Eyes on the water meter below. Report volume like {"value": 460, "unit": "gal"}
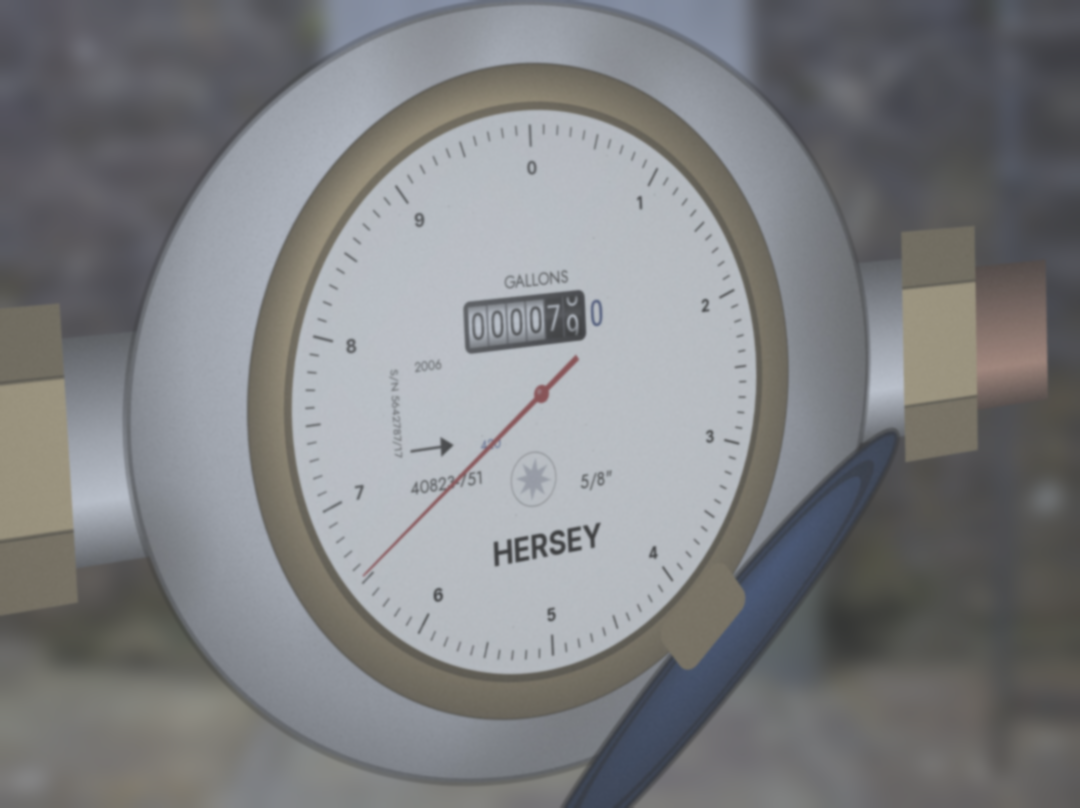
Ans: {"value": 786.5, "unit": "gal"}
